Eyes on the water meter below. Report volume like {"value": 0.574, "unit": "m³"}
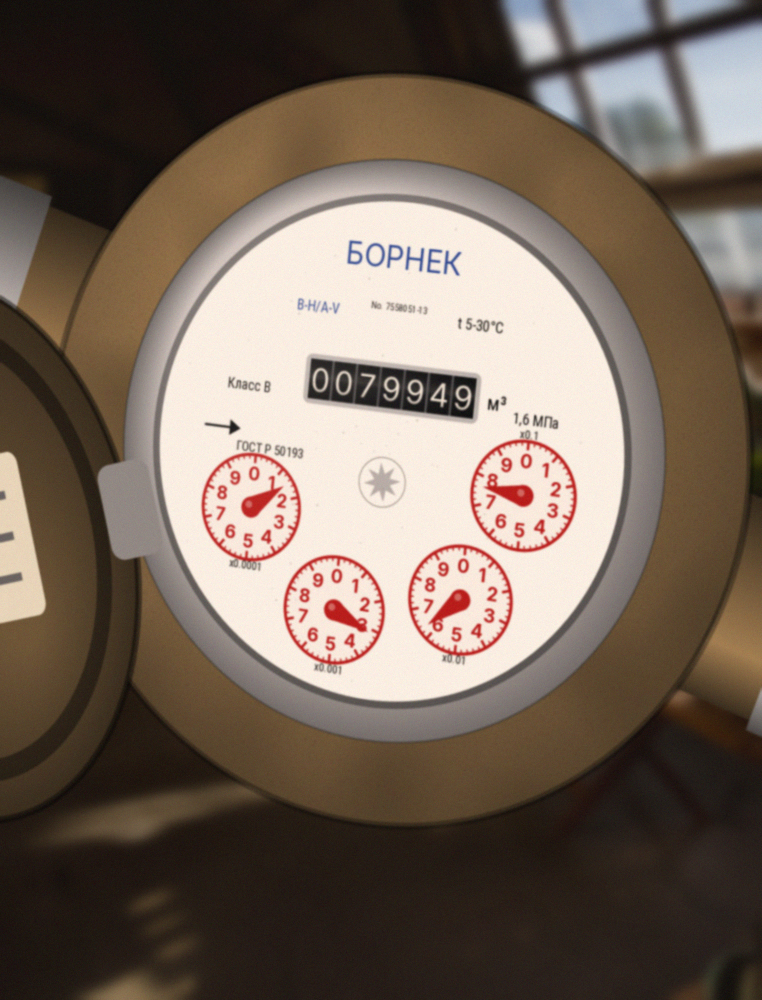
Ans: {"value": 79949.7631, "unit": "m³"}
